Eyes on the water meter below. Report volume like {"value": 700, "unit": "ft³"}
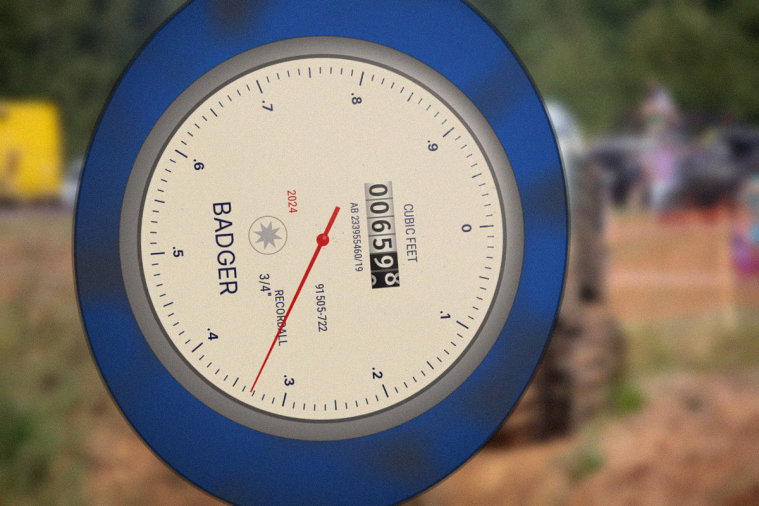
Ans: {"value": 6598.33, "unit": "ft³"}
